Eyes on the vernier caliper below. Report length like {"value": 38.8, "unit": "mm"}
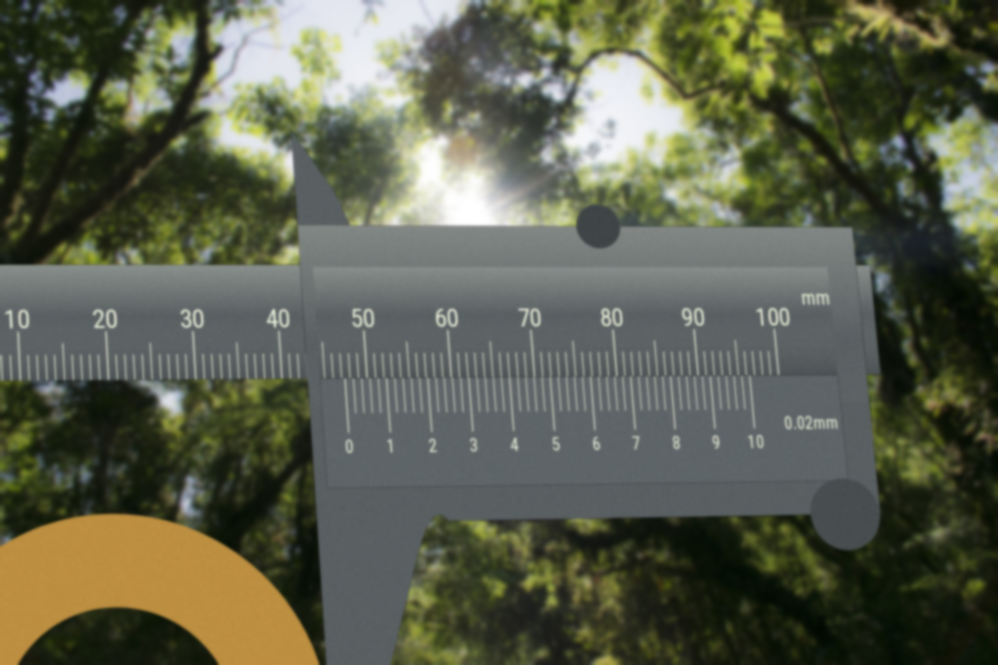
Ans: {"value": 47.4, "unit": "mm"}
